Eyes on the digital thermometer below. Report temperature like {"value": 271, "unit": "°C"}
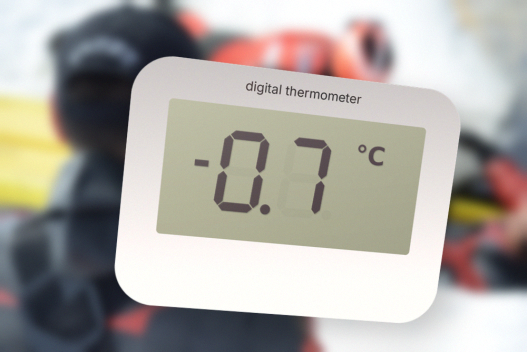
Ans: {"value": -0.7, "unit": "°C"}
